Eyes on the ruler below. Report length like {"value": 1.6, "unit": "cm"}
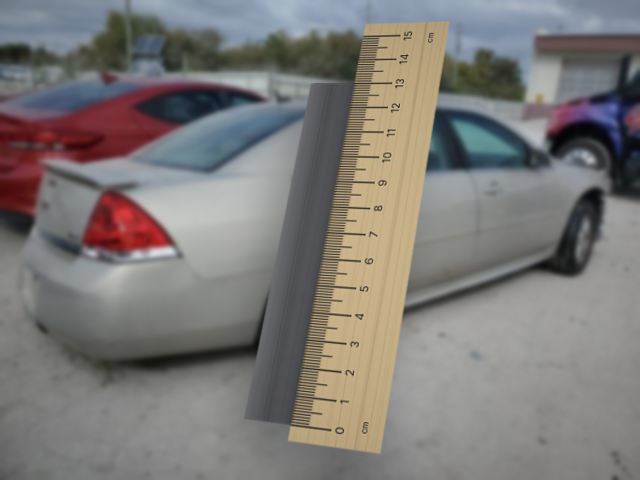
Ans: {"value": 13, "unit": "cm"}
